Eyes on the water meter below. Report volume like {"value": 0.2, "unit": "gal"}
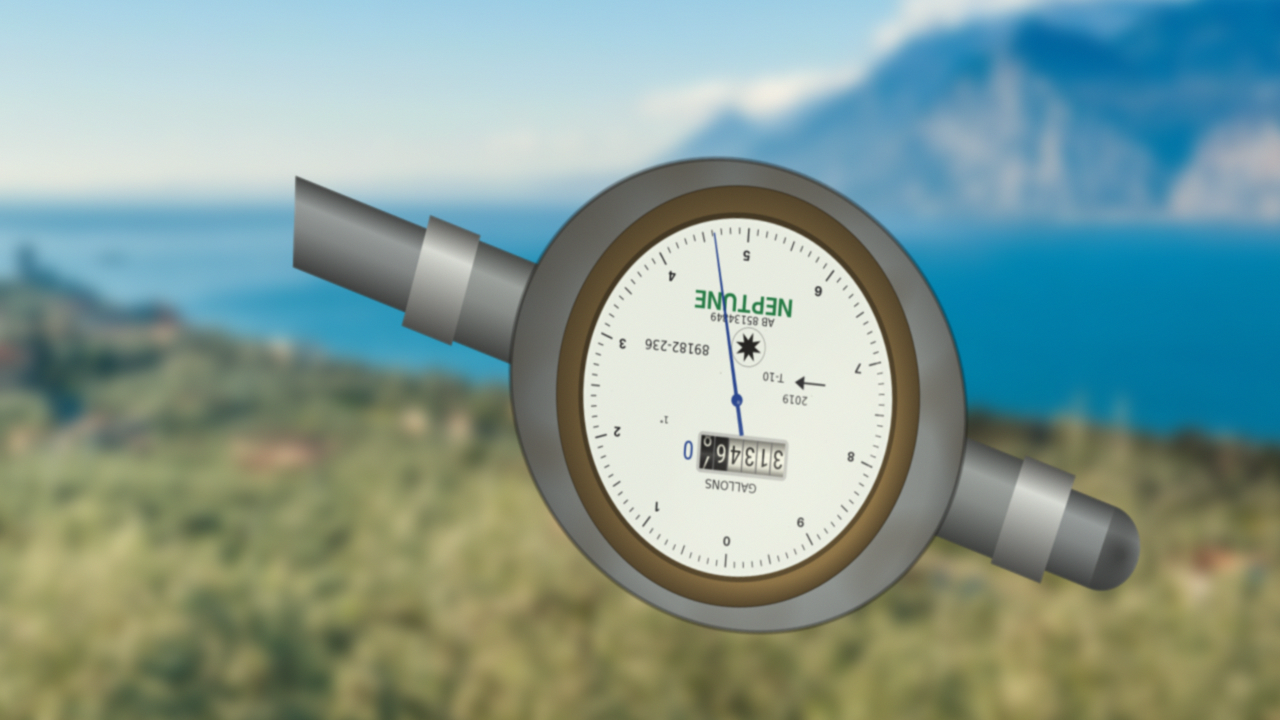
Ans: {"value": 3134674.6, "unit": "gal"}
